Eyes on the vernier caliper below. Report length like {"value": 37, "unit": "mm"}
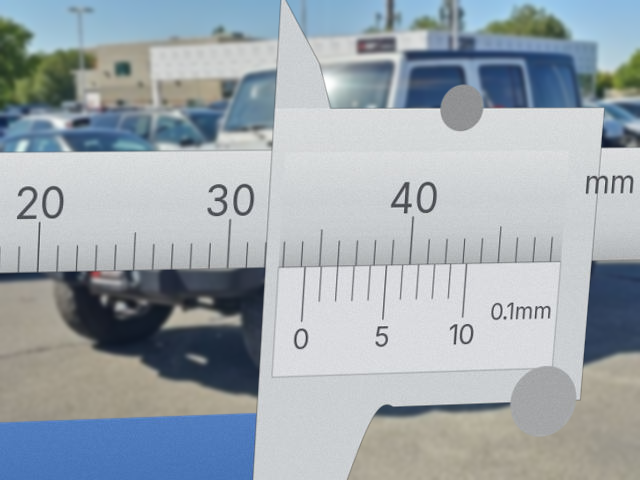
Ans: {"value": 34.2, "unit": "mm"}
